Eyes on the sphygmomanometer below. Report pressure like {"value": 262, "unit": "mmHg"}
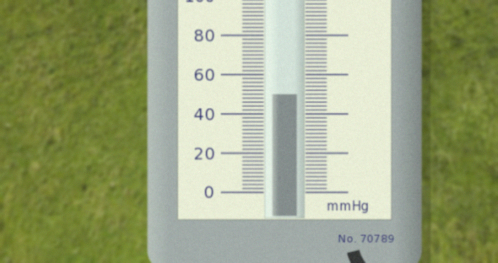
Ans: {"value": 50, "unit": "mmHg"}
